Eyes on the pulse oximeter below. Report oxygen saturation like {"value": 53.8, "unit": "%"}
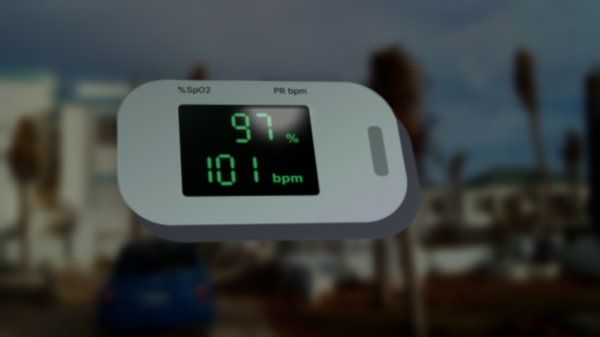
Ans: {"value": 97, "unit": "%"}
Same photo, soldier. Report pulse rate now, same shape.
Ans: {"value": 101, "unit": "bpm"}
